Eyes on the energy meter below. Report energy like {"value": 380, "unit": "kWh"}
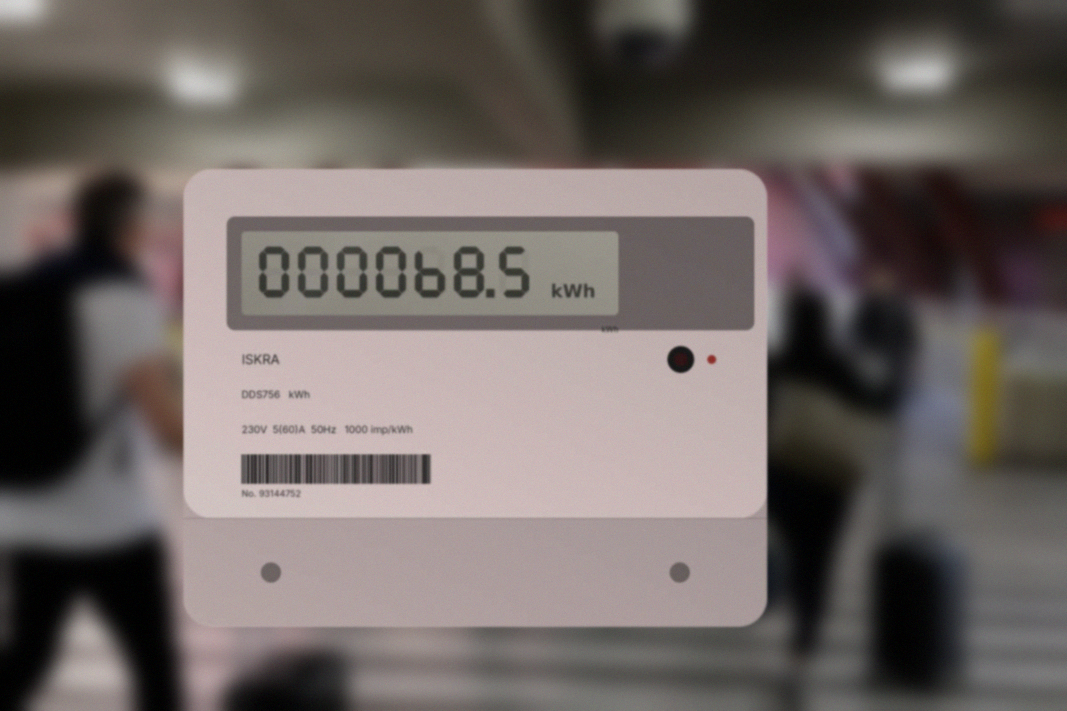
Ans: {"value": 68.5, "unit": "kWh"}
